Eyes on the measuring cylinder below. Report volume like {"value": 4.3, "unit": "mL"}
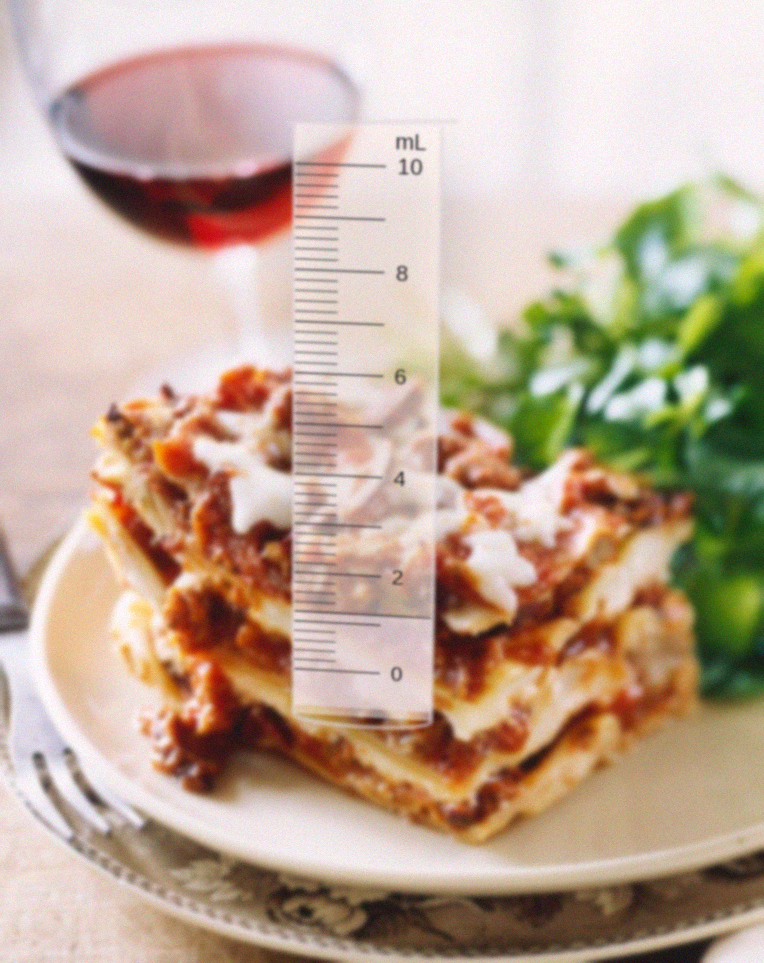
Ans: {"value": 1.2, "unit": "mL"}
